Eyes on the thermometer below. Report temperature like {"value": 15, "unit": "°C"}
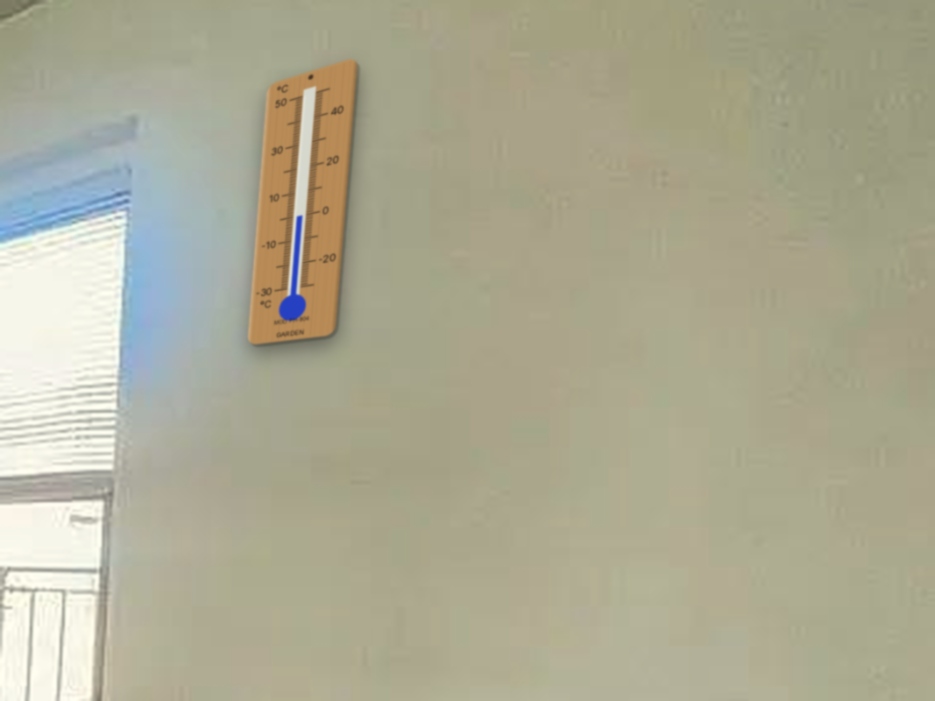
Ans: {"value": 0, "unit": "°C"}
